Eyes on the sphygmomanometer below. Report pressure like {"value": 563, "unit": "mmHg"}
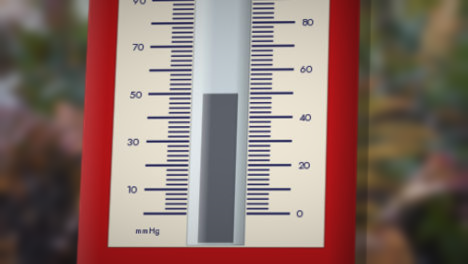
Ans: {"value": 50, "unit": "mmHg"}
